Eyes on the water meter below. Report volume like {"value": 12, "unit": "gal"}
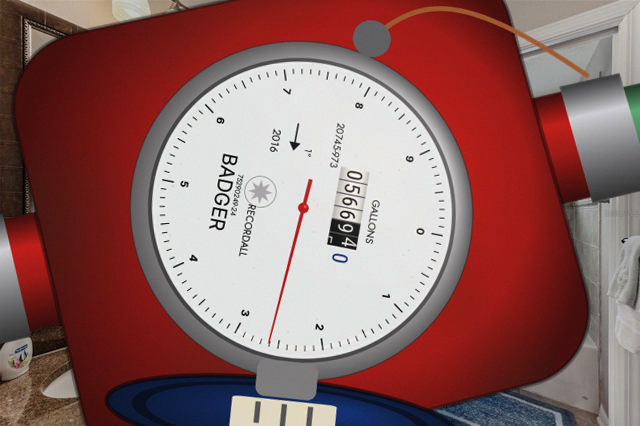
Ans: {"value": 566942.6, "unit": "gal"}
